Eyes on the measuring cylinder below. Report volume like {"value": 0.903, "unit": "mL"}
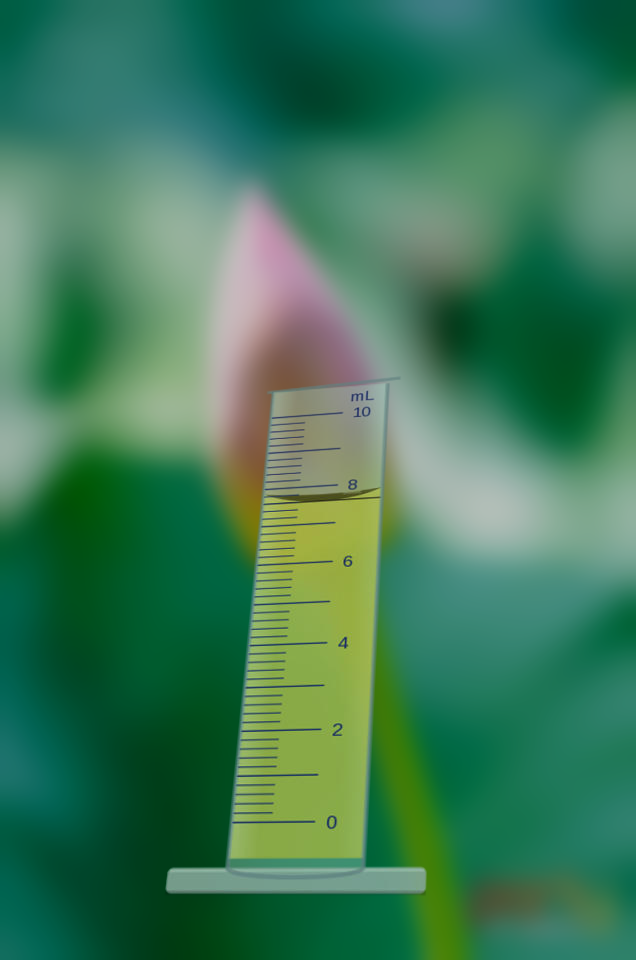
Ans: {"value": 7.6, "unit": "mL"}
